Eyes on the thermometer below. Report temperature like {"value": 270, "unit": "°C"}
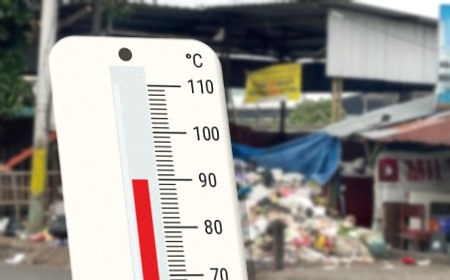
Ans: {"value": 90, "unit": "°C"}
